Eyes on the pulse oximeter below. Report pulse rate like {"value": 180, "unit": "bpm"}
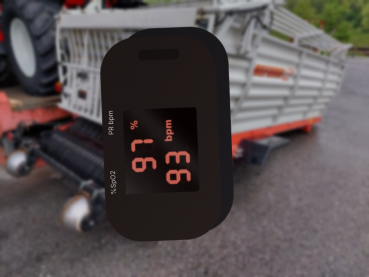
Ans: {"value": 93, "unit": "bpm"}
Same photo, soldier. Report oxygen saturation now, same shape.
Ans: {"value": 97, "unit": "%"}
